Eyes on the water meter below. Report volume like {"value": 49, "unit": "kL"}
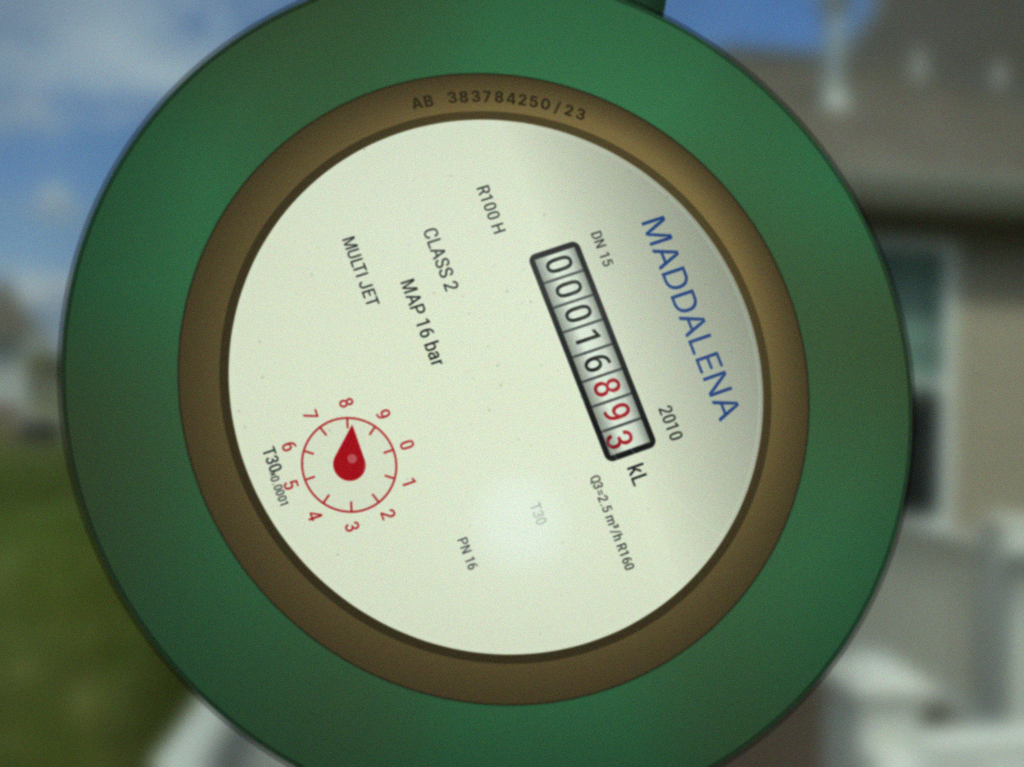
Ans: {"value": 16.8928, "unit": "kL"}
